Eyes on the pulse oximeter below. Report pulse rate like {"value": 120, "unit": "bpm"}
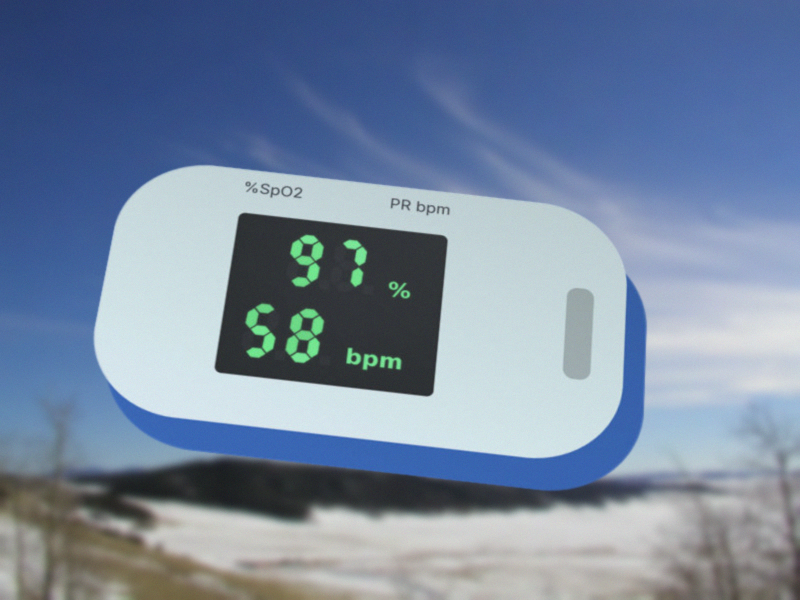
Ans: {"value": 58, "unit": "bpm"}
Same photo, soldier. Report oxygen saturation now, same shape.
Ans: {"value": 97, "unit": "%"}
